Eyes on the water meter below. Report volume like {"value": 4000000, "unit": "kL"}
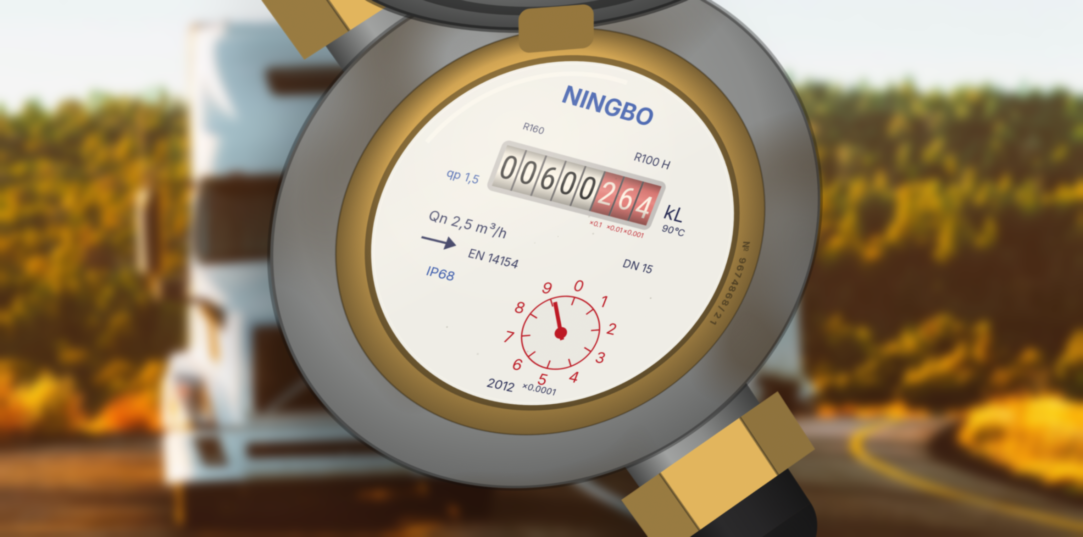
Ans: {"value": 600.2639, "unit": "kL"}
